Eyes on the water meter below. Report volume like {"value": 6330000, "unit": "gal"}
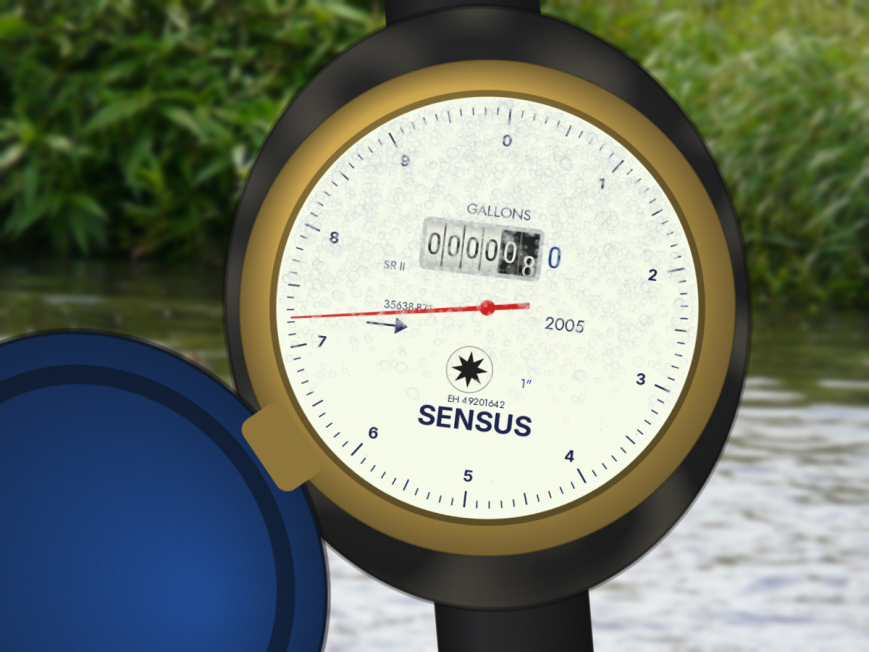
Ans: {"value": 77.2, "unit": "gal"}
